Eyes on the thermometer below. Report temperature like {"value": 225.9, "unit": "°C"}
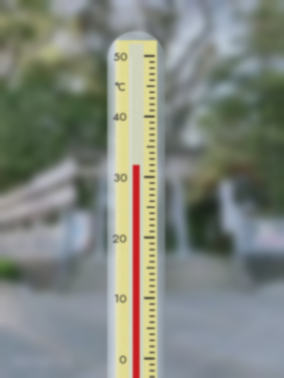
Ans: {"value": 32, "unit": "°C"}
